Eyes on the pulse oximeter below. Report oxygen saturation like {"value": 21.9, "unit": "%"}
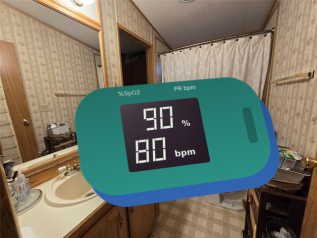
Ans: {"value": 90, "unit": "%"}
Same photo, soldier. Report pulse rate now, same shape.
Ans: {"value": 80, "unit": "bpm"}
